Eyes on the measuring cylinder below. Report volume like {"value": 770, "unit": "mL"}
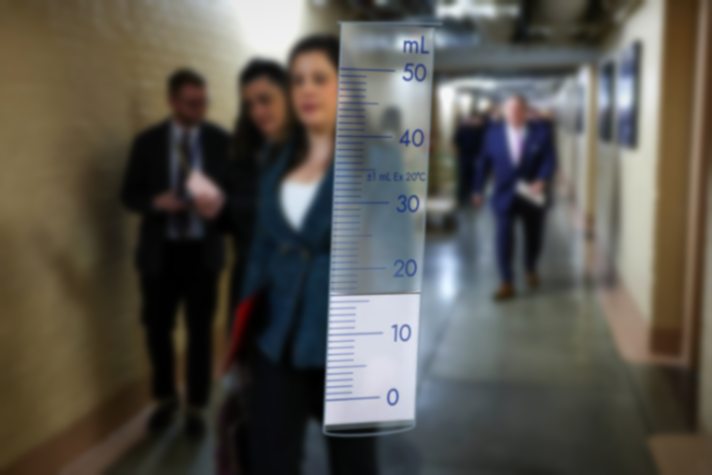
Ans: {"value": 16, "unit": "mL"}
